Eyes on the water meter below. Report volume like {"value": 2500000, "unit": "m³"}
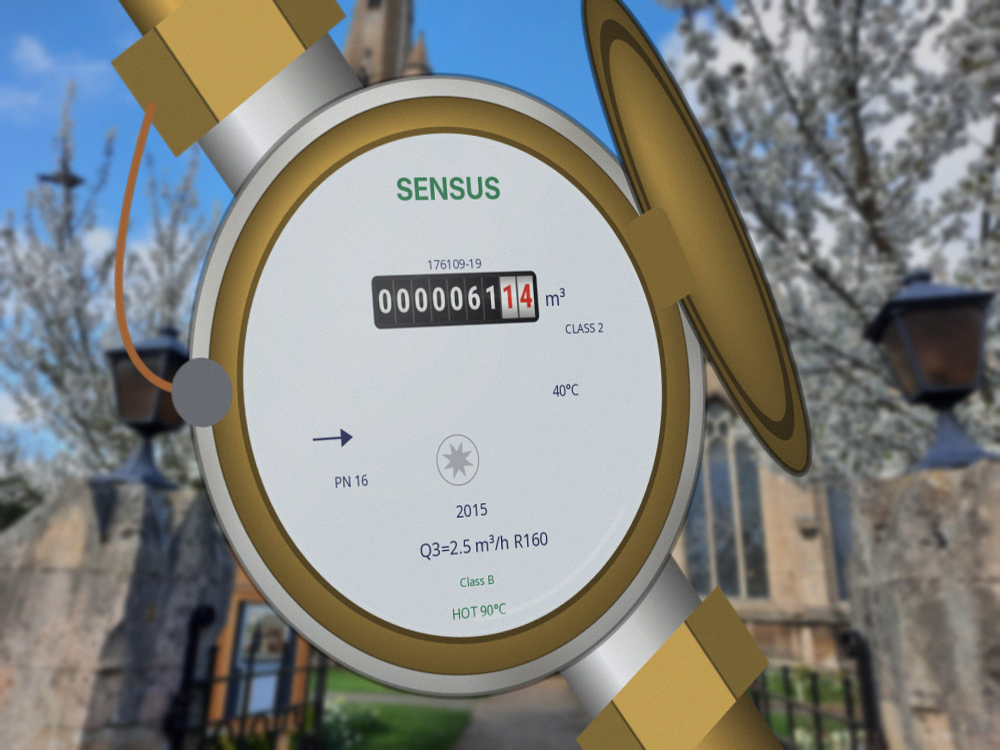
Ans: {"value": 61.14, "unit": "m³"}
